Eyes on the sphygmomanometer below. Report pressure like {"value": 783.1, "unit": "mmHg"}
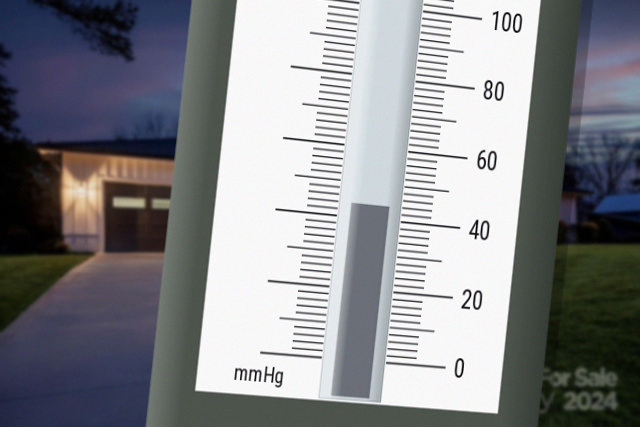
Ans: {"value": 44, "unit": "mmHg"}
